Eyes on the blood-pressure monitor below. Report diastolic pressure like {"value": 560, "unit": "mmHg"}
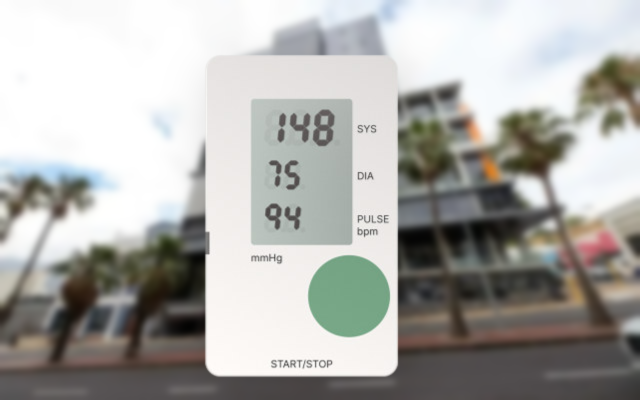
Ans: {"value": 75, "unit": "mmHg"}
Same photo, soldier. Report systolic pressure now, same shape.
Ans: {"value": 148, "unit": "mmHg"}
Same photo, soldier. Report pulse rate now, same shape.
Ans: {"value": 94, "unit": "bpm"}
